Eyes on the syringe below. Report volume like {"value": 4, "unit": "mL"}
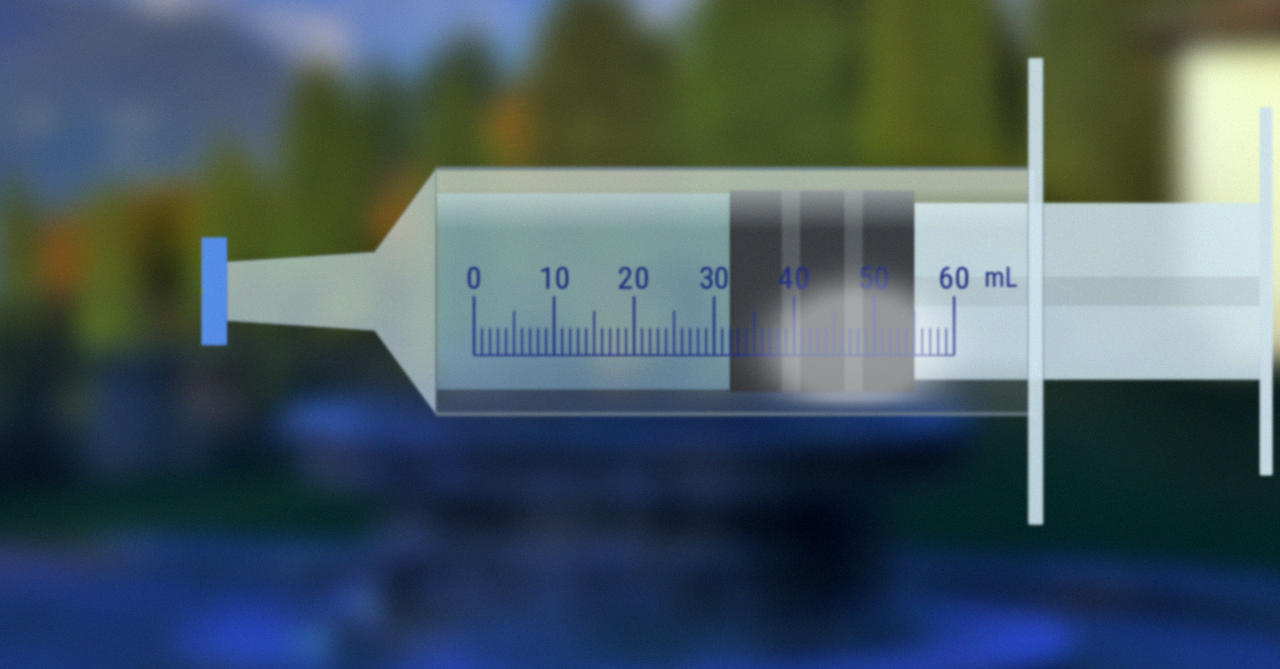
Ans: {"value": 32, "unit": "mL"}
